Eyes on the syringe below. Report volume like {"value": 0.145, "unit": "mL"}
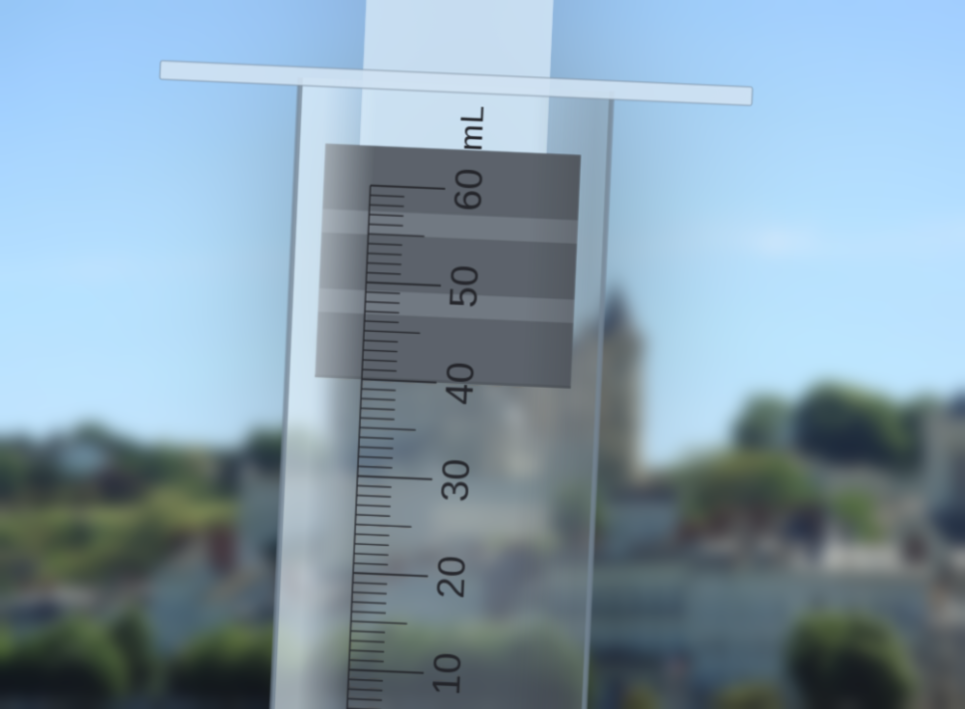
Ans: {"value": 40, "unit": "mL"}
